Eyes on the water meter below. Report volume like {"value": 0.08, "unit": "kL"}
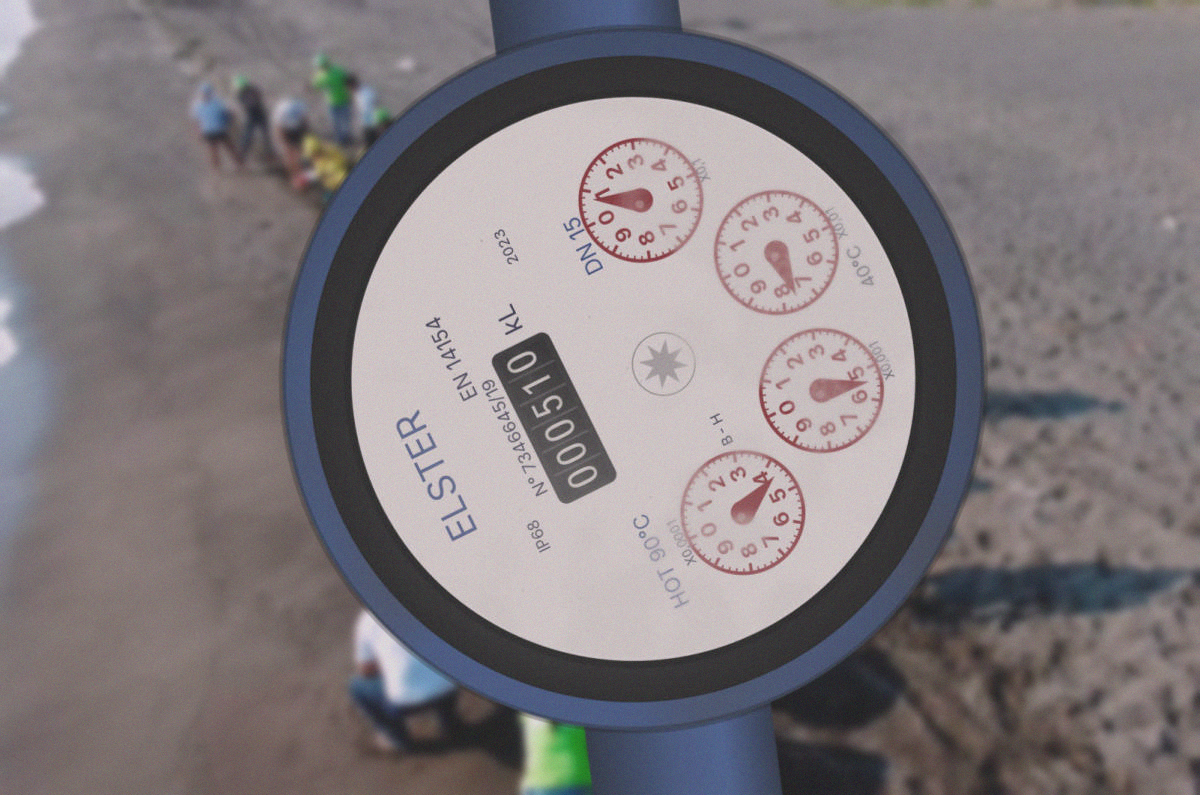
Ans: {"value": 510.0754, "unit": "kL"}
